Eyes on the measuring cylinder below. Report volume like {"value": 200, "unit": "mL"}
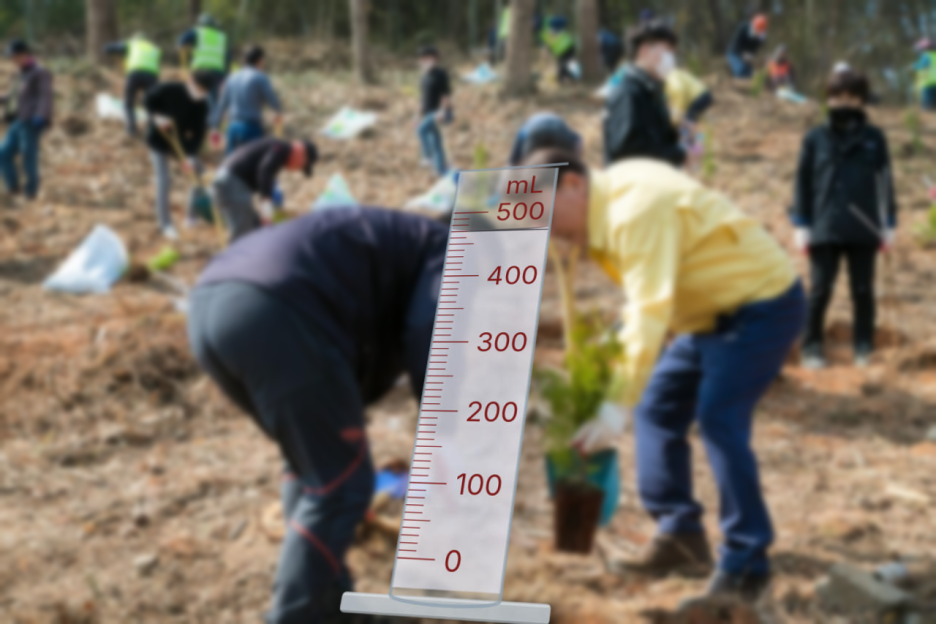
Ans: {"value": 470, "unit": "mL"}
